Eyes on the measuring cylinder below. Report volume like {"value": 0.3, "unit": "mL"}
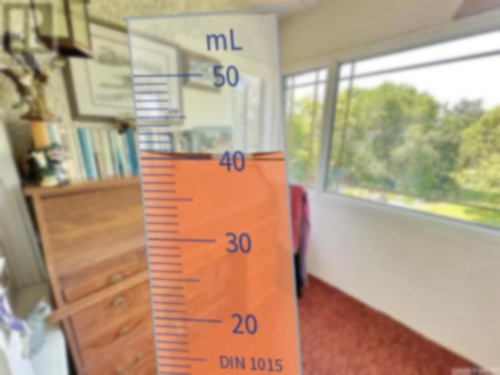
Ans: {"value": 40, "unit": "mL"}
